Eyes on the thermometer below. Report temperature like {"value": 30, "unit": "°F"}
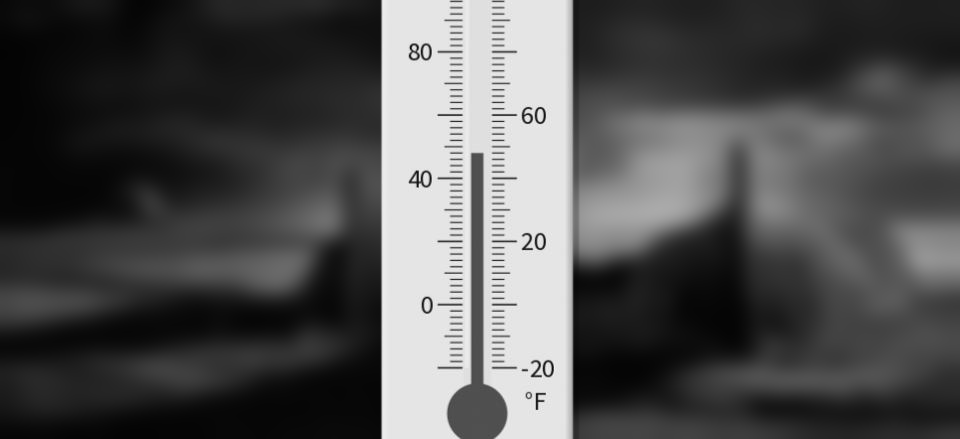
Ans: {"value": 48, "unit": "°F"}
